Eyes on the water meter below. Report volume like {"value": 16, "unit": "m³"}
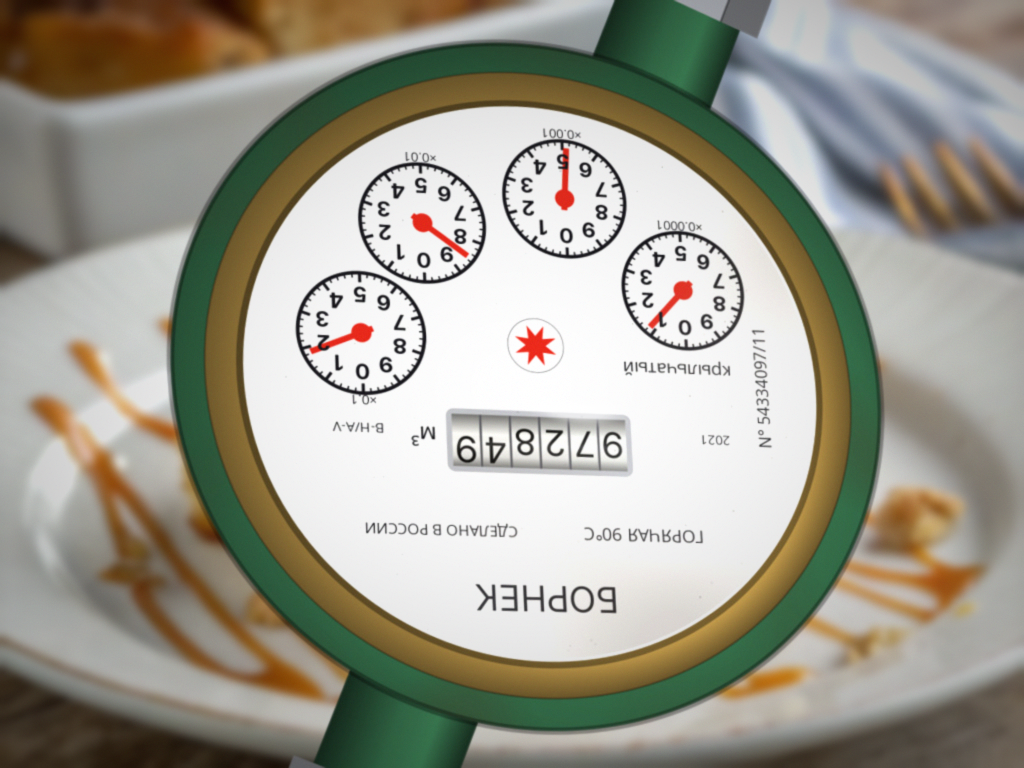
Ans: {"value": 972849.1851, "unit": "m³"}
